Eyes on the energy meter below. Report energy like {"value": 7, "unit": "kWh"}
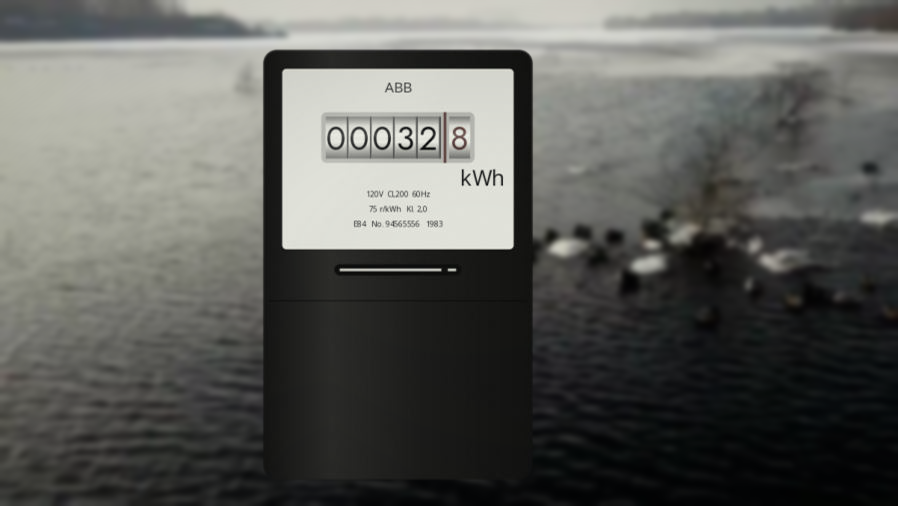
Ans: {"value": 32.8, "unit": "kWh"}
